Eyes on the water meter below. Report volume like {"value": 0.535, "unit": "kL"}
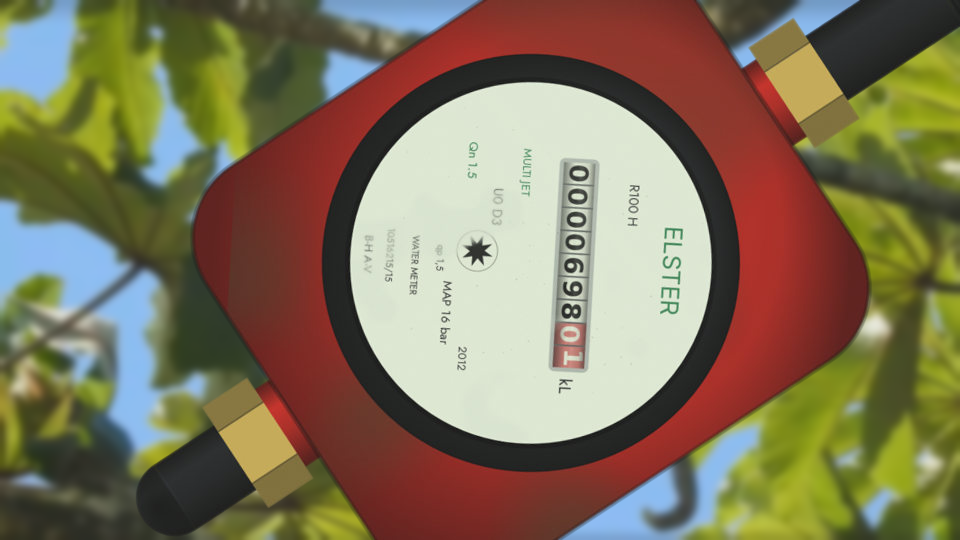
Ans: {"value": 698.01, "unit": "kL"}
